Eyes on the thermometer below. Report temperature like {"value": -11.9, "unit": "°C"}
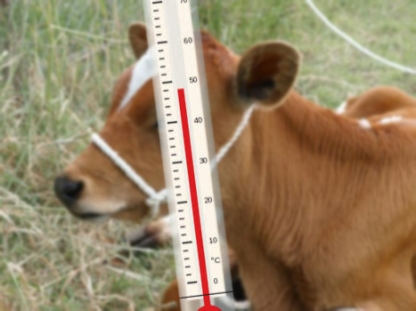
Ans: {"value": 48, "unit": "°C"}
